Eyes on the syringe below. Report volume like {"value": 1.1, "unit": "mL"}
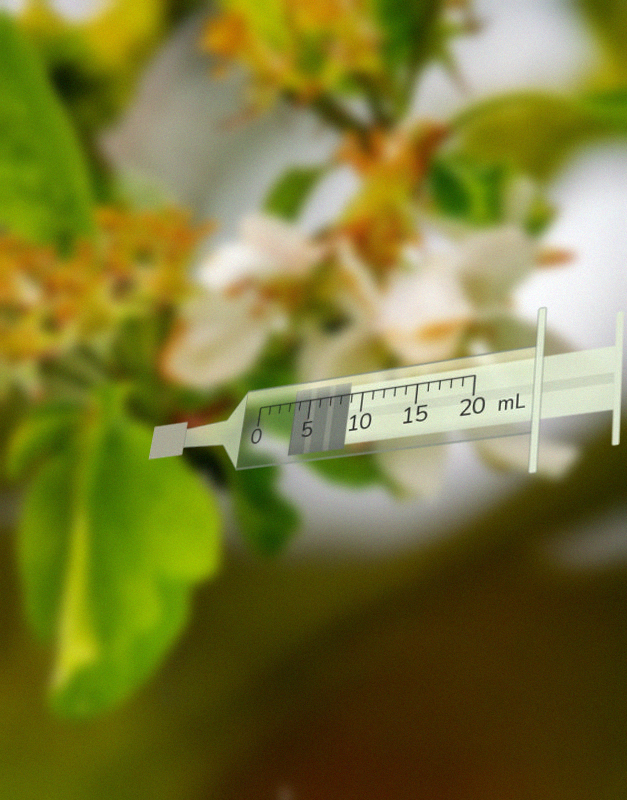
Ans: {"value": 3.5, "unit": "mL"}
